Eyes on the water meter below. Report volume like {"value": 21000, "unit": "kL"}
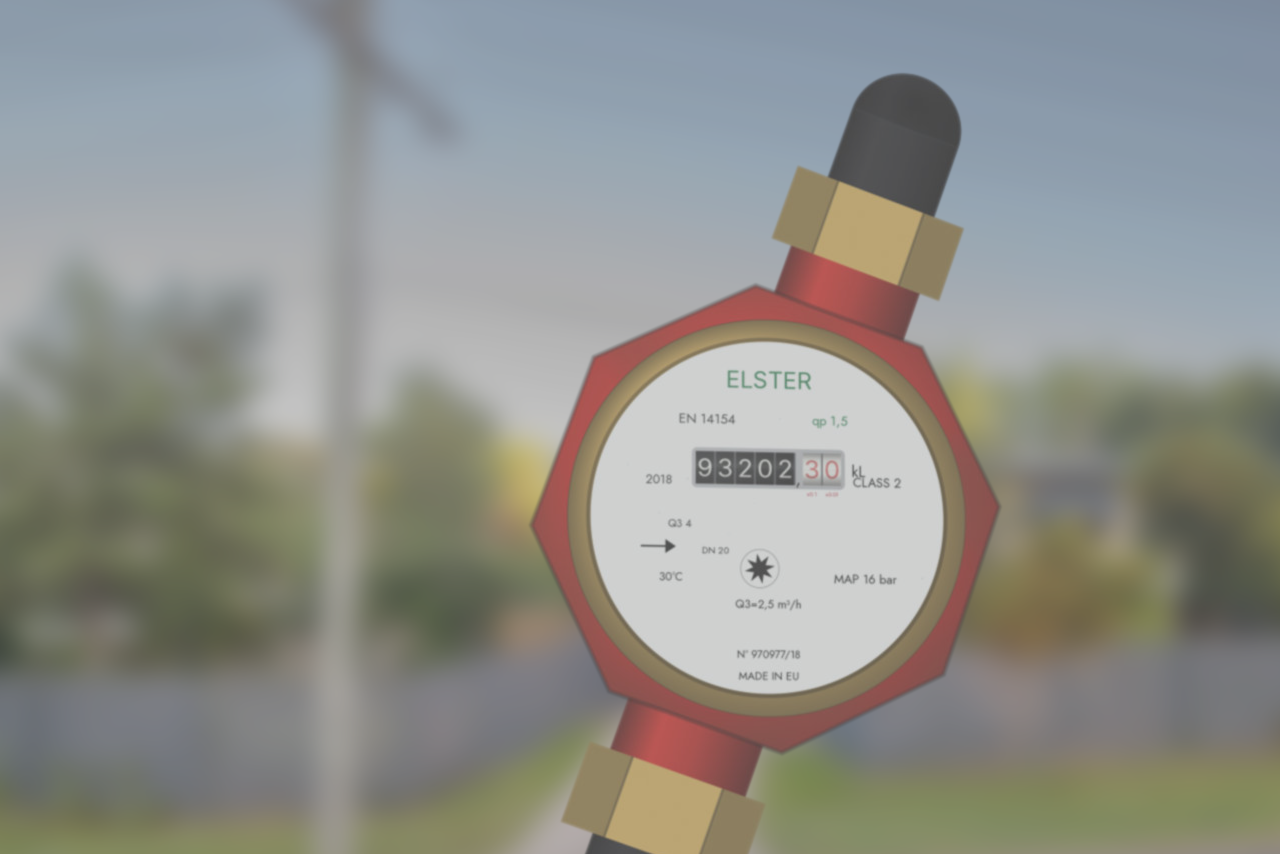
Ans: {"value": 93202.30, "unit": "kL"}
